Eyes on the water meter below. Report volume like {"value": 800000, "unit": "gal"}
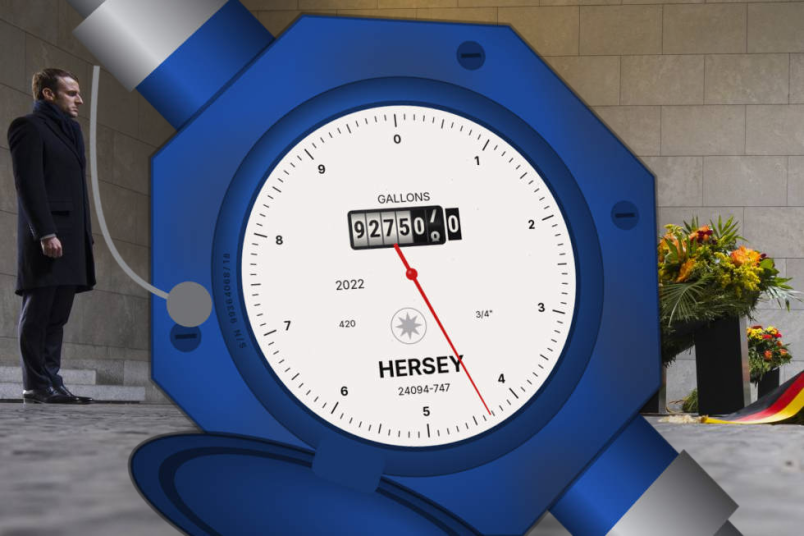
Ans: {"value": 9275074.3, "unit": "gal"}
